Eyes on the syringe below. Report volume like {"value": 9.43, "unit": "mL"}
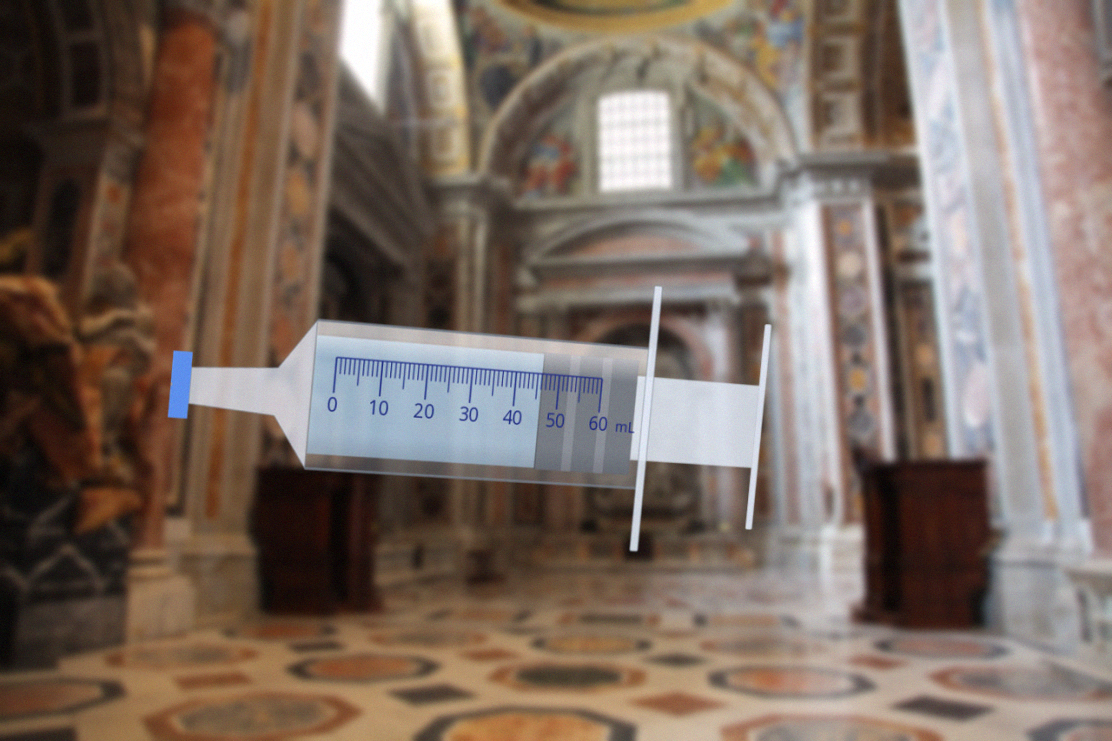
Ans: {"value": 46, "unit": "mL"}
